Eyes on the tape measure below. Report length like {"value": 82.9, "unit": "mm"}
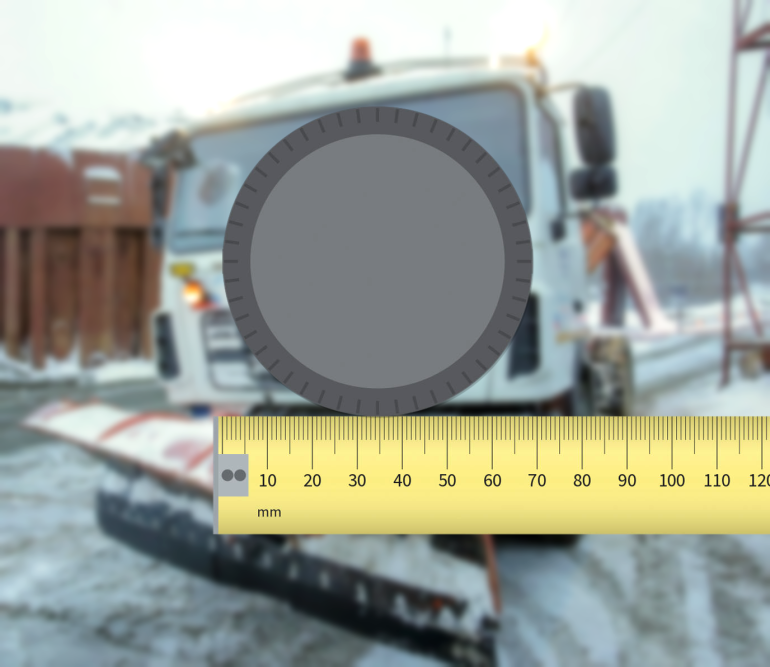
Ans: {"value": 69, "unit": "mm"}
